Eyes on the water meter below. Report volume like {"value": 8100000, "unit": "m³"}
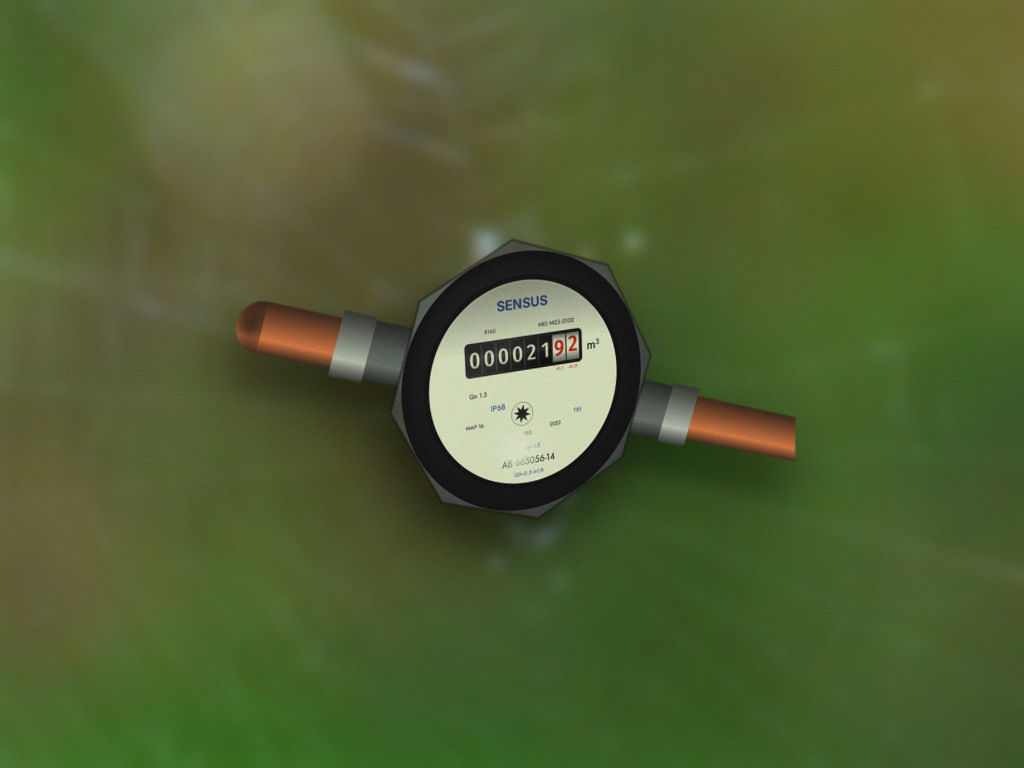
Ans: {"value": 21.92, "unit": "m³"}
